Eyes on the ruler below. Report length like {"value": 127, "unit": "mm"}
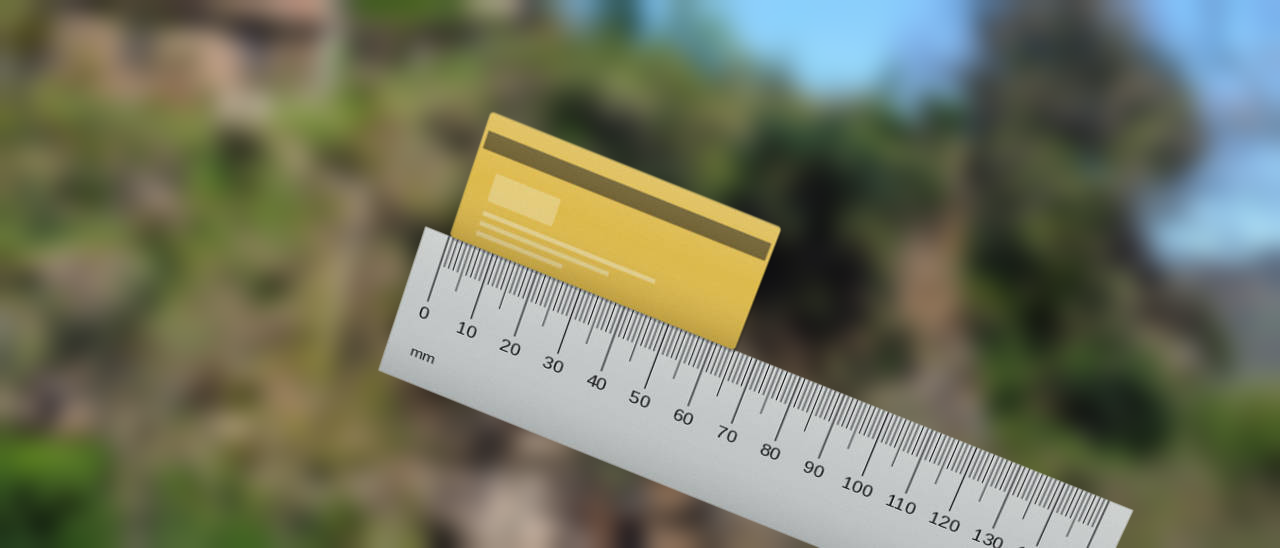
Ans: {"value": 65, "unit": "mm"}
